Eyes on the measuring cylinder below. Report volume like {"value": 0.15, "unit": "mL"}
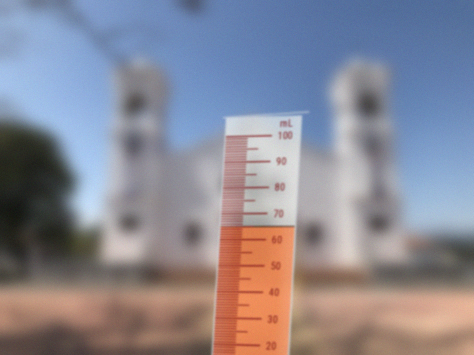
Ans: {"value": 65, "unit": "mL"}
